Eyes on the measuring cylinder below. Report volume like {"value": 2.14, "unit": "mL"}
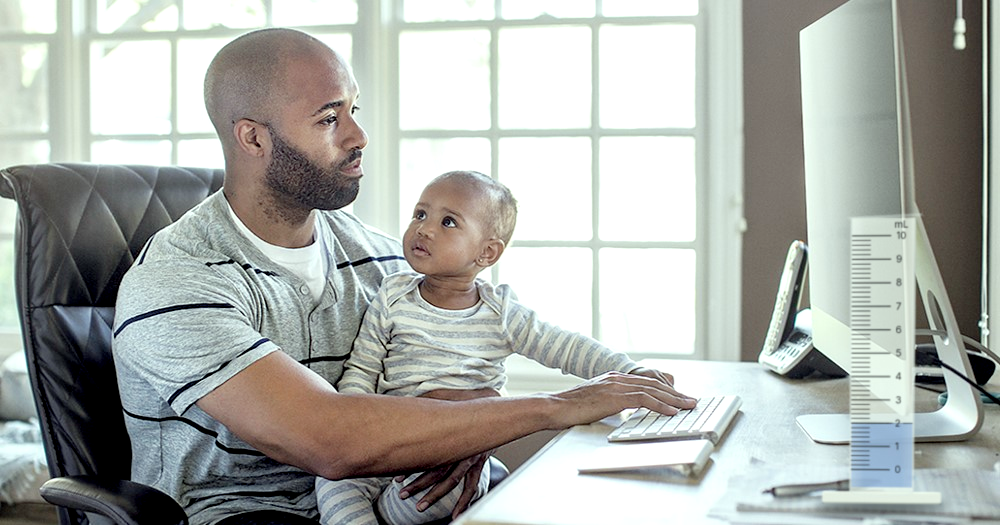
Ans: {"value": 2, "unit": "mL"}
